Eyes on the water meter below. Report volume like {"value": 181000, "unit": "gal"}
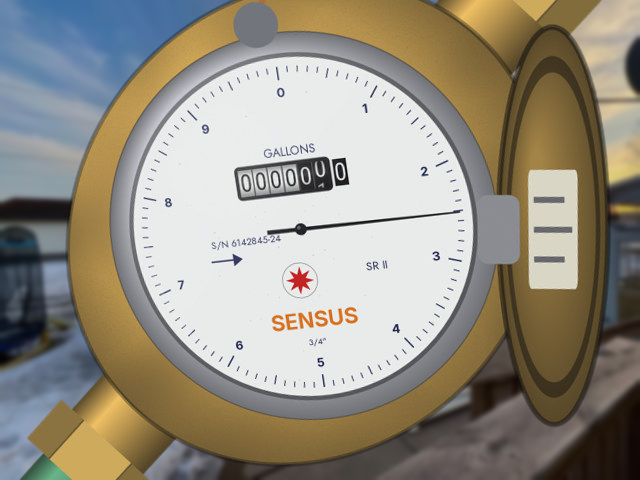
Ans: {"value": 2.5, "unit": "gal"}
